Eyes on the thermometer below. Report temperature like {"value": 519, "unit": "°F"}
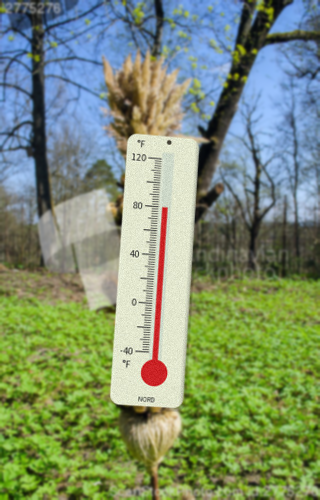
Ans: {"value": 80, "unit": "°F"}
